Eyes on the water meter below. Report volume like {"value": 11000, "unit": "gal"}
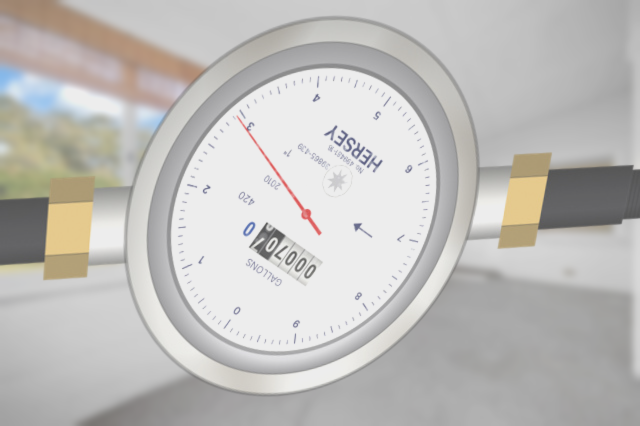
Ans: {"value": 7072.9, "unit": "gal"}
